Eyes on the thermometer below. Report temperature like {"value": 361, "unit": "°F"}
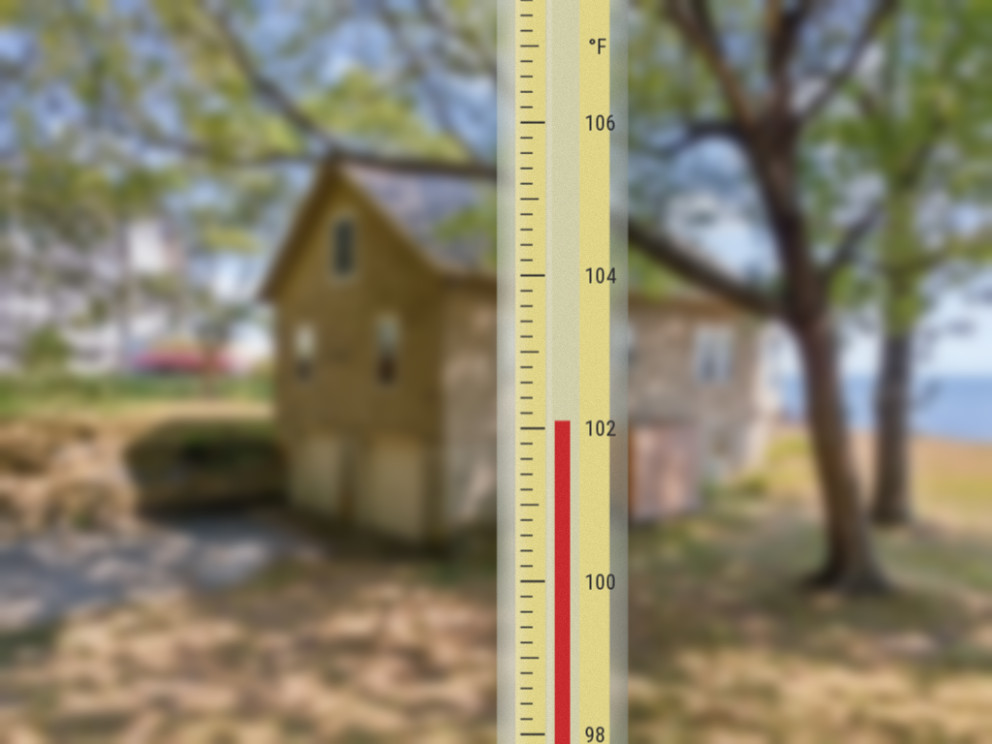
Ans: {"value": 102.1, "unit": "°F"}
